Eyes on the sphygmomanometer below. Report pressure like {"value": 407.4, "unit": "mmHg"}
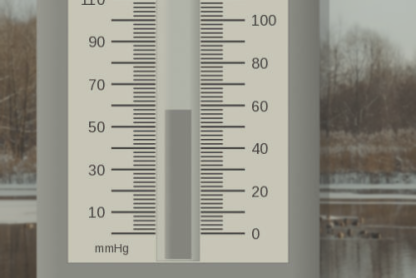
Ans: {"value": 58, "unit": "mmHg"}
